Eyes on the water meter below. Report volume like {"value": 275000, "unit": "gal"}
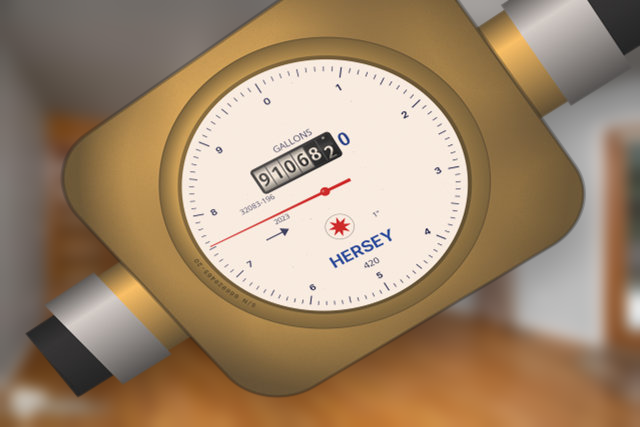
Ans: {"value": 9106817.5, "unit": "gal"}
